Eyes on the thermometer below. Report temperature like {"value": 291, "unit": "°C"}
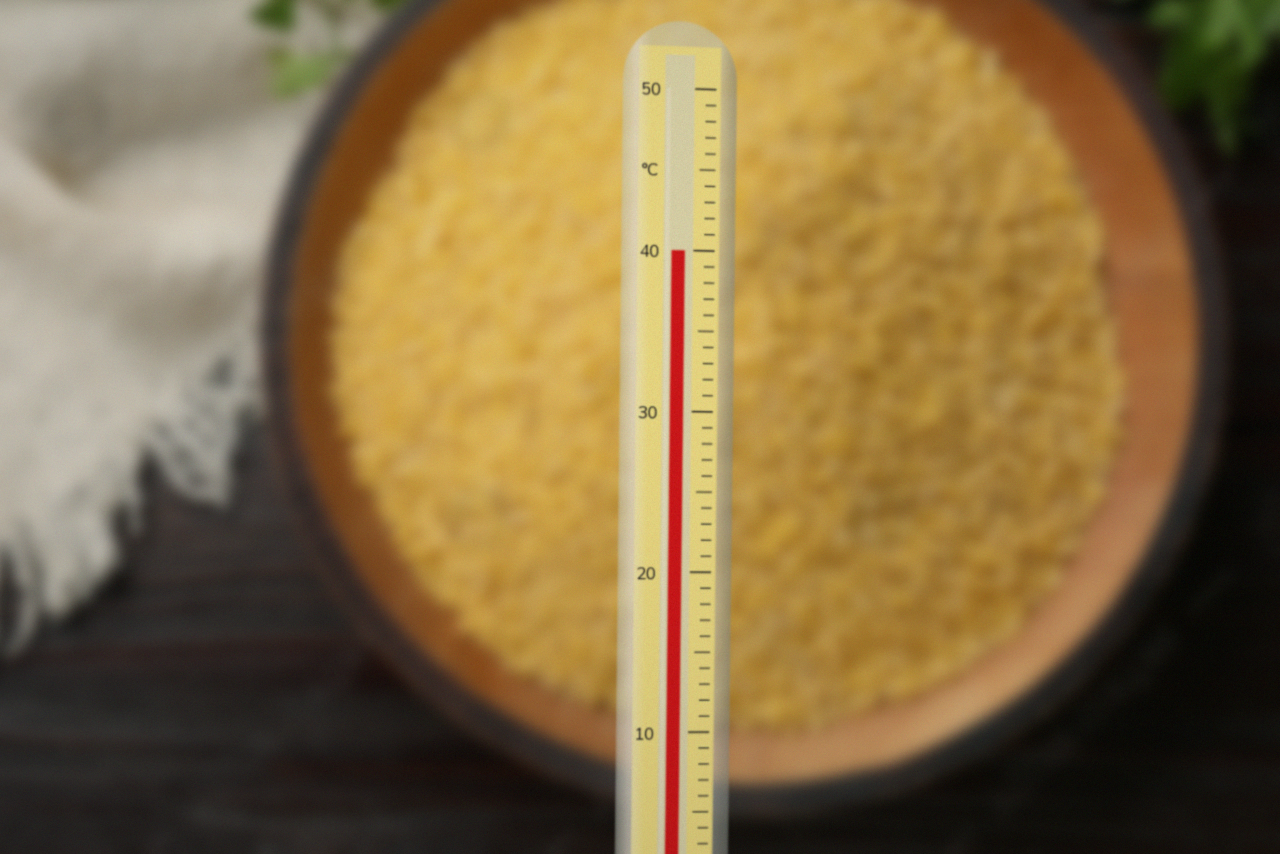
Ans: {"value": 40, "unit": "°C"}
